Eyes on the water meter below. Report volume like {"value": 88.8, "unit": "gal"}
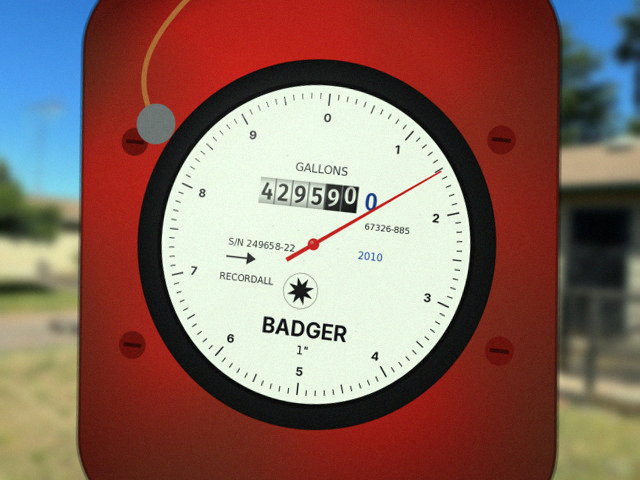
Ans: {"value": 4295901.5, "unit": "gal"}
